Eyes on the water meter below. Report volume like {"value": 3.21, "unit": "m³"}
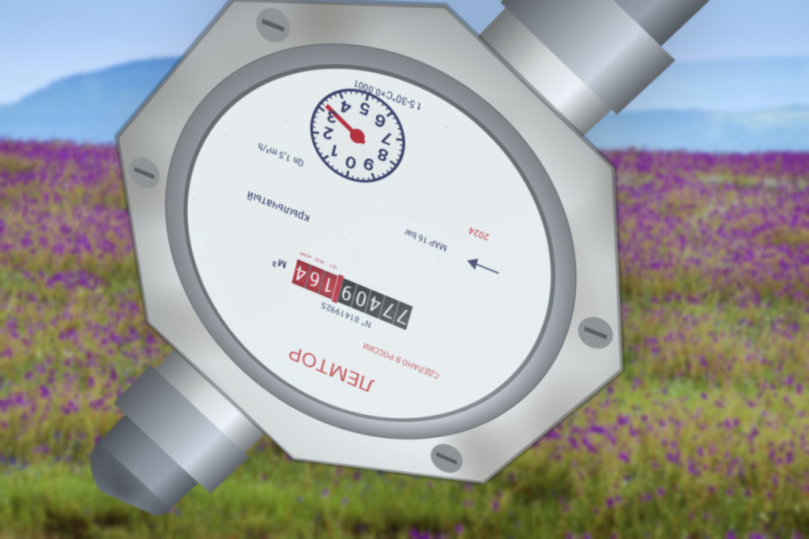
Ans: {"value": 77409.1643, "unit": "m³"}
